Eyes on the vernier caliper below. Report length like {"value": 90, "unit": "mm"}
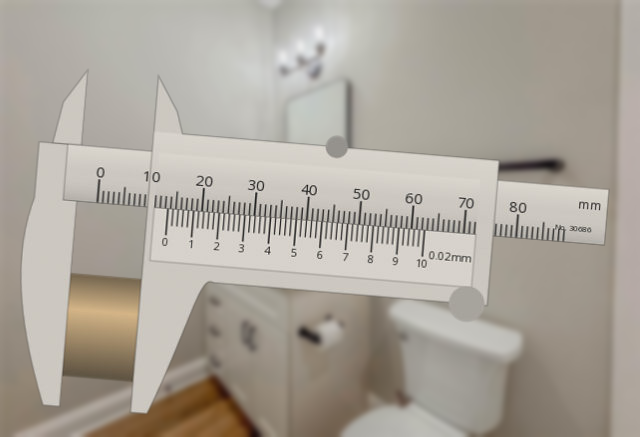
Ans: {"value": 13.5, "unit": "mm"}
